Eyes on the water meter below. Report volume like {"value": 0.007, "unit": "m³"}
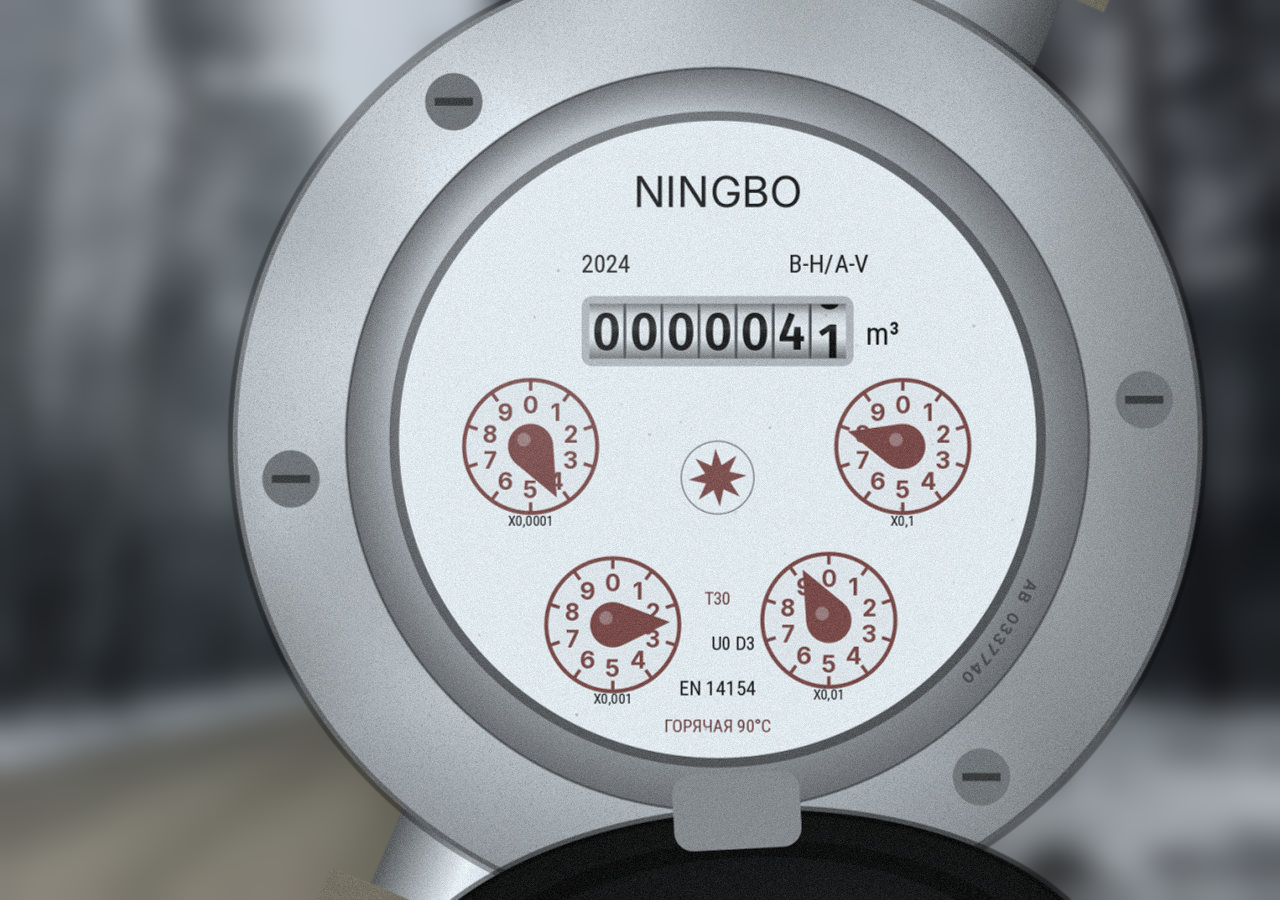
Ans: {"value": 40.7924, "unit": "m³"}
